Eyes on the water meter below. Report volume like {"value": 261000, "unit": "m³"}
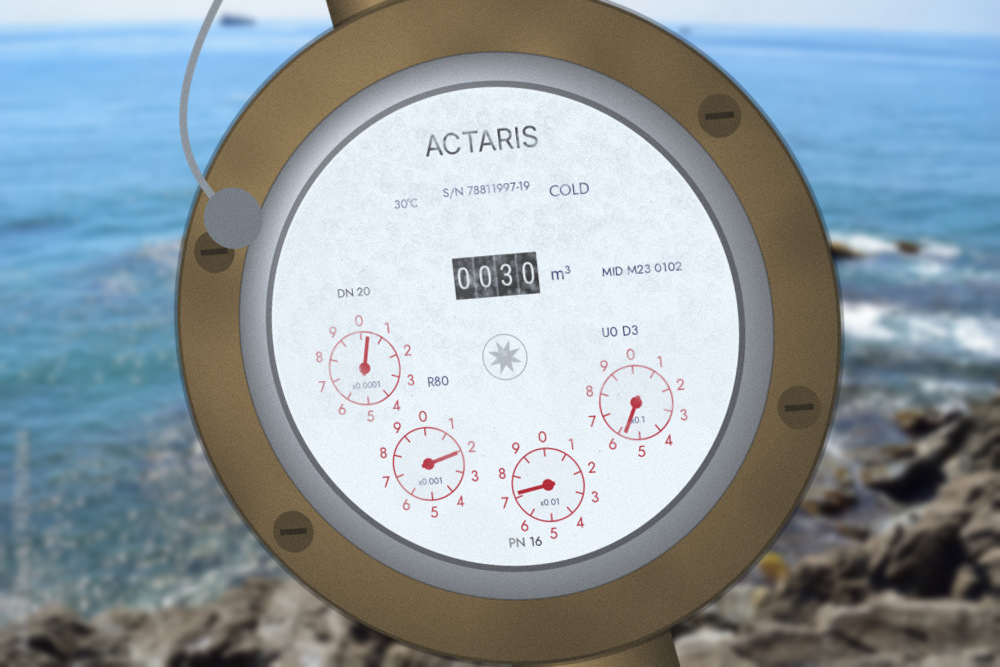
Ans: {"value": 30.5720, "unit": "m³"}
